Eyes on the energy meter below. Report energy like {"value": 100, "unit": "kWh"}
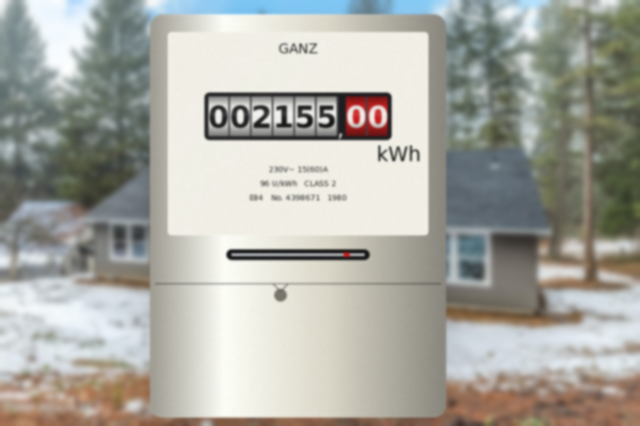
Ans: {"value": 2155.00, "unit": "kWh"}
